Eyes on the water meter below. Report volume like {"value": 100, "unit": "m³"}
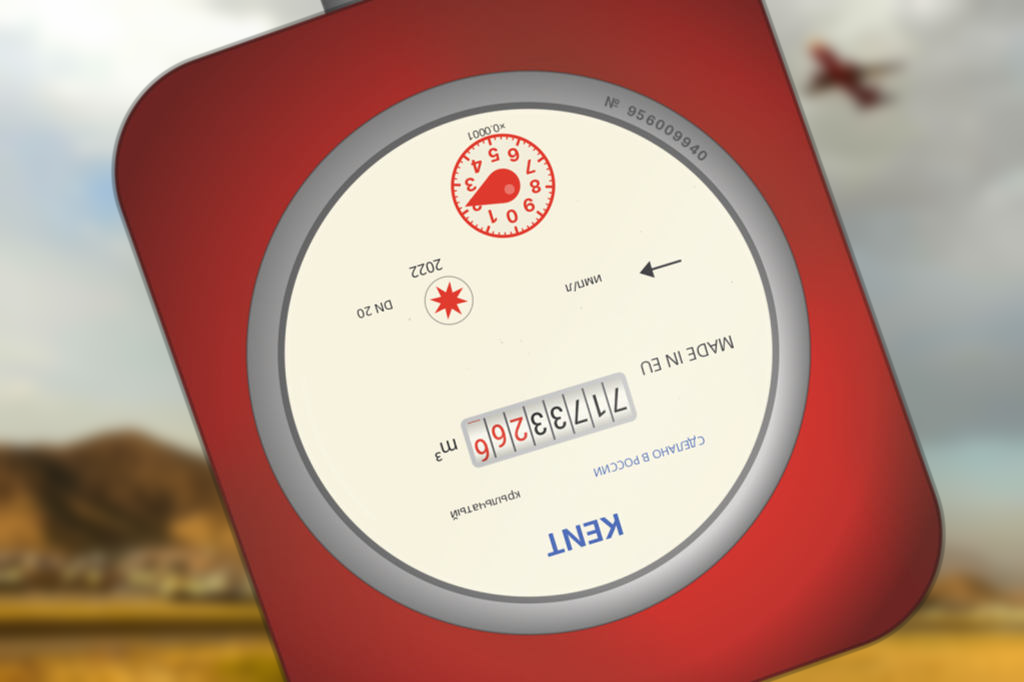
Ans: {"value": 71733.2662, "unit": "m³"}
